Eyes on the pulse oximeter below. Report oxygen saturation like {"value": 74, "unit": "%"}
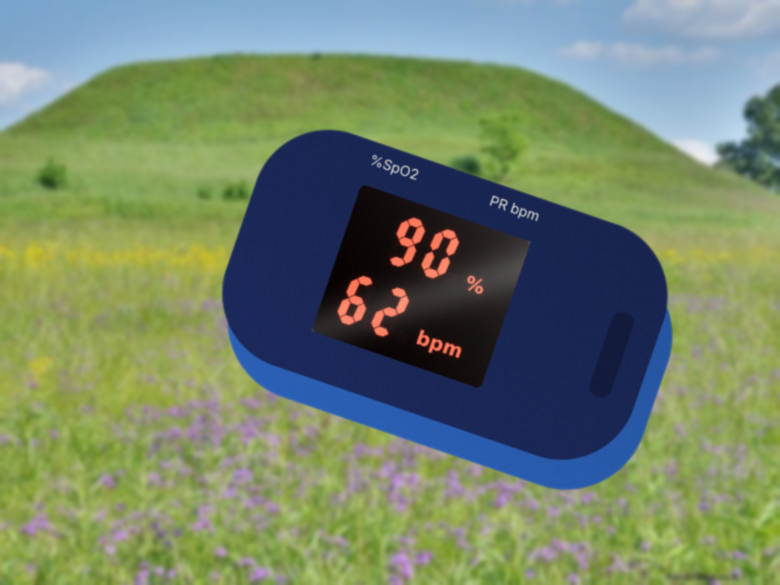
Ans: {"value": 90, "unit": "%"}
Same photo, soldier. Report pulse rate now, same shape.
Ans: {"value": 62, "unit": "bpm"}
